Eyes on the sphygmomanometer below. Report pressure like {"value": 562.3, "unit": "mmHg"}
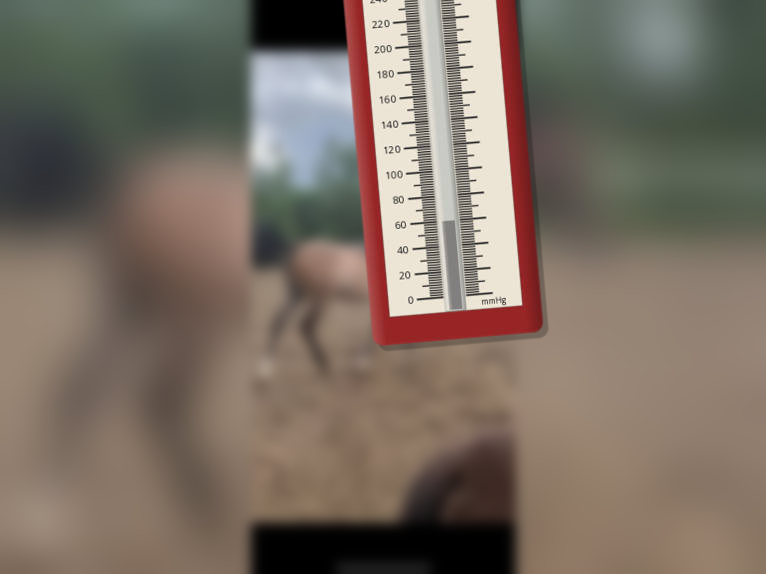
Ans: {"value": 60, "unit": "mmHg"}
